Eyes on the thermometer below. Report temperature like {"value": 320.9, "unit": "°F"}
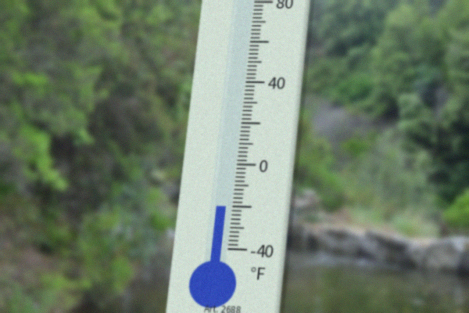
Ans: {"value": -20, "unit": "°F"}
